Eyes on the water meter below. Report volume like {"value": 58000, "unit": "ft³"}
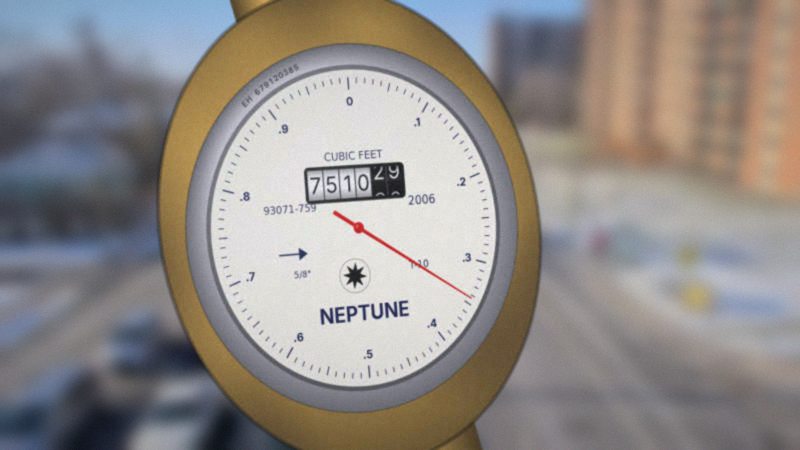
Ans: {"value": 751029.34, "unit": "ft³"}
